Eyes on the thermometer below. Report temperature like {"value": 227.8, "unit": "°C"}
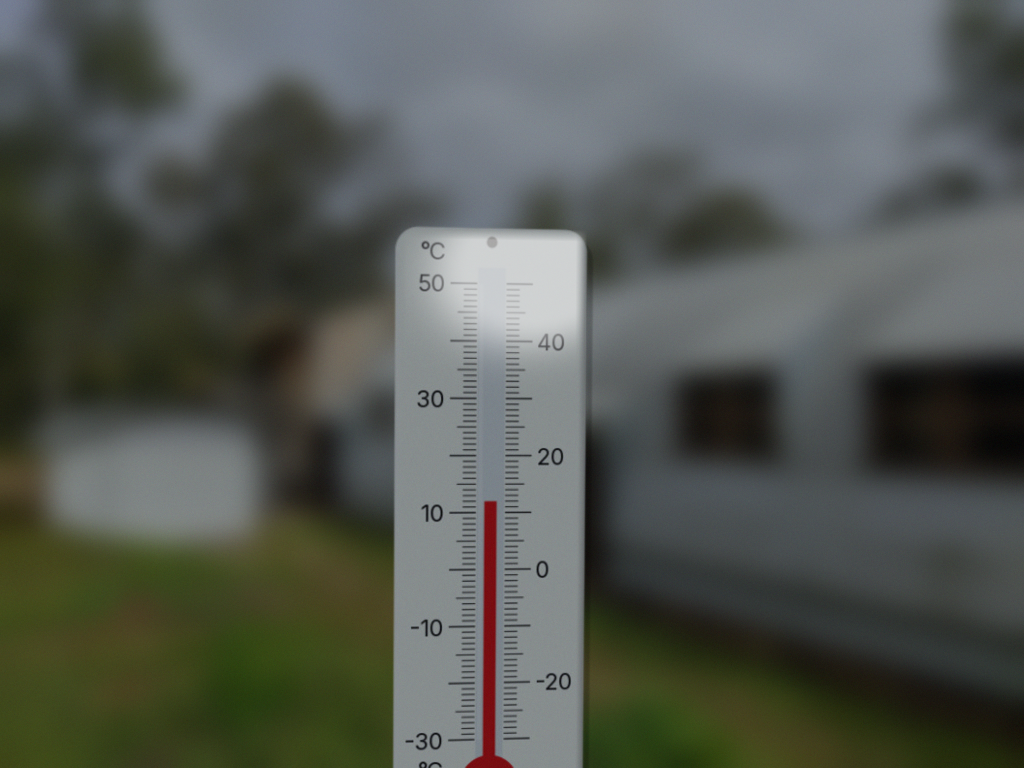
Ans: {"value": 12, "unit": "°C"}
